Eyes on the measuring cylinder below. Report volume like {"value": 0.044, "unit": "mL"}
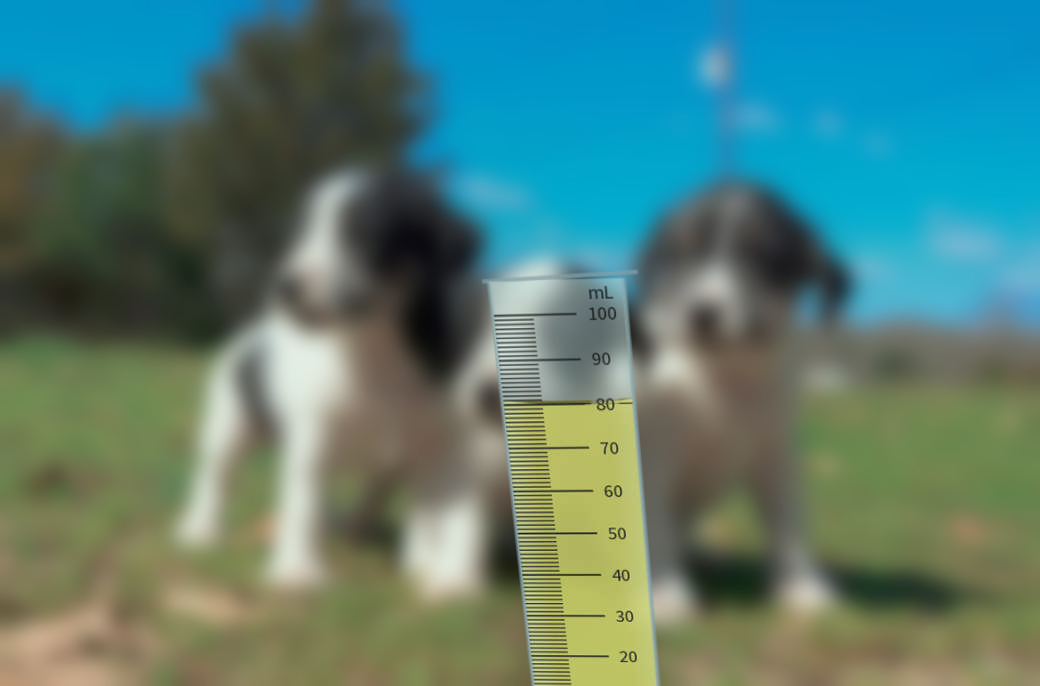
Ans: {"value": 80, "unit": "mL"}
